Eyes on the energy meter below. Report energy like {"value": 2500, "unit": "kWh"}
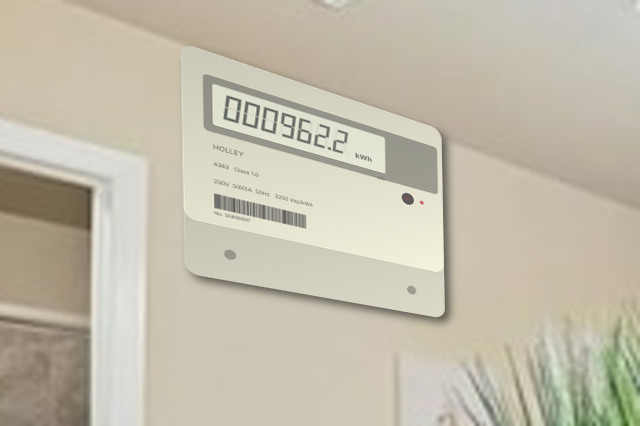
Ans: {"value": 962.2, "unit": "kWh"}
